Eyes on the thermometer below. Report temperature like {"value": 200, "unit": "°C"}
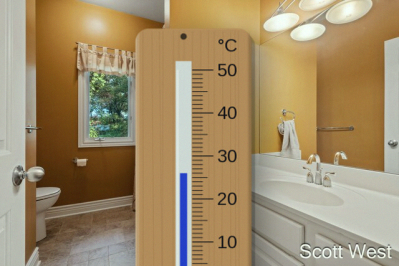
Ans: {"value": 26, "unit": "°C"}
